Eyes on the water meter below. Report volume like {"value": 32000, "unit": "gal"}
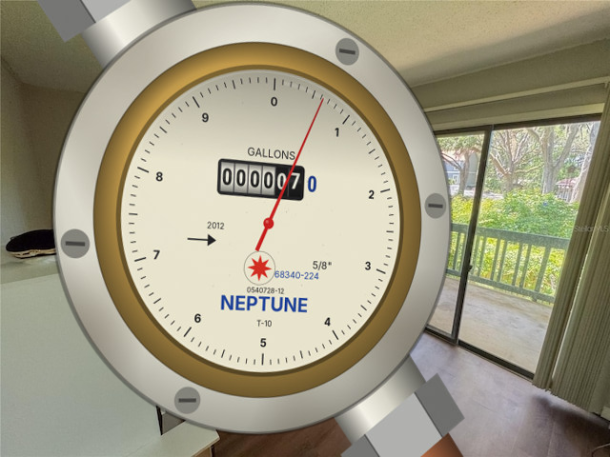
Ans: {"value": 70.6, "unit": "gal"}
